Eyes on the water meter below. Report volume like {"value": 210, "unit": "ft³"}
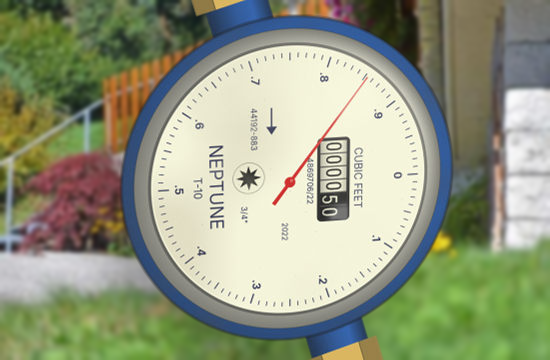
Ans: {"value": 49.85, "unit": "ft³"}
